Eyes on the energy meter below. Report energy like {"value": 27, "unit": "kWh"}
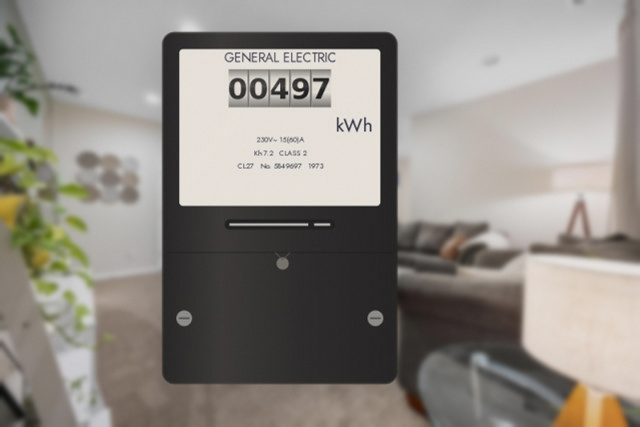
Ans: {"value": 497, "unit": "kWh"}
